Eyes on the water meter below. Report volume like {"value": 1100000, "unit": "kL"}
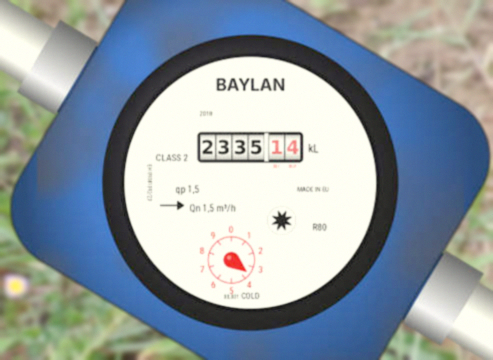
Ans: {"value": 2335.143, "unit": "kL"}
